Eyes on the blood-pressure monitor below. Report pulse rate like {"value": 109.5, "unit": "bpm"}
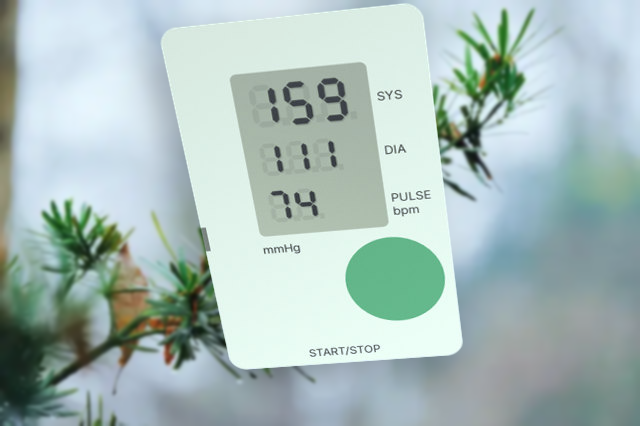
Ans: {"value": 74, "unit": "bpm"}
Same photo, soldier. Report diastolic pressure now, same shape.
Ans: {"value": 111, "unit": "mmHg"}
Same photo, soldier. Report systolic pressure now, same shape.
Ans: {"value": 159, "unit": "mmHg"}
